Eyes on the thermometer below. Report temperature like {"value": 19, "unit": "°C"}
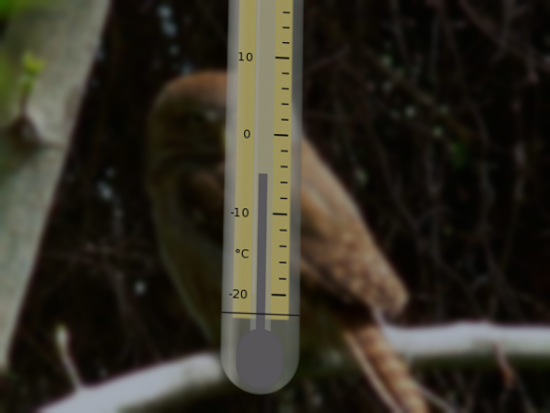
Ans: {"value": -5, "unit": "°C"}
